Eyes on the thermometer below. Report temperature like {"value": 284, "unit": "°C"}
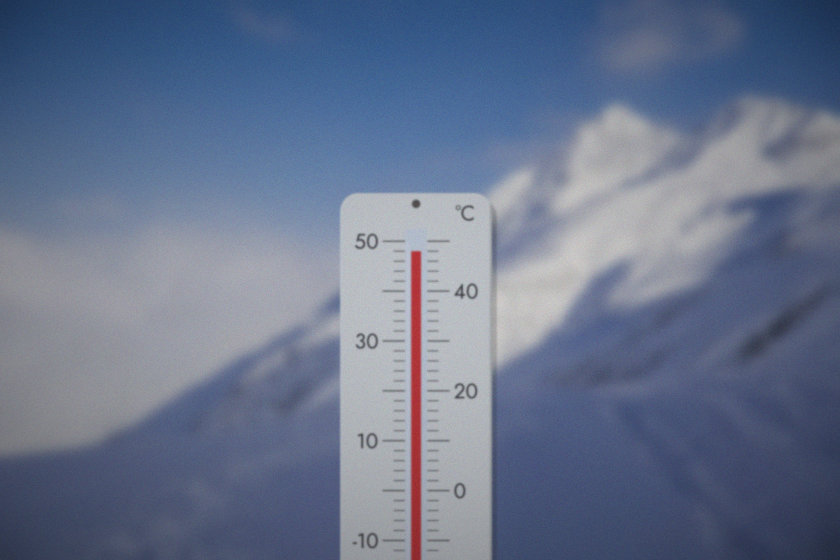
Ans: {"value": 48, "unit": "°C"}
